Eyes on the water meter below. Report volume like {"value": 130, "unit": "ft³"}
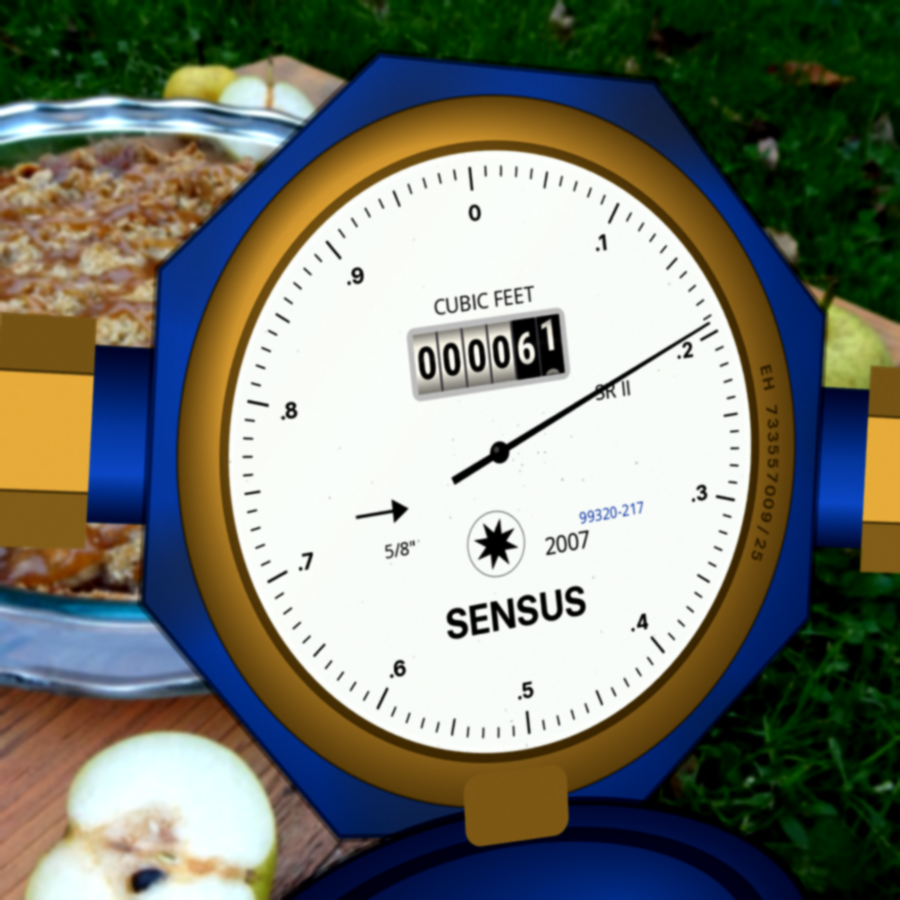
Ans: {"value": 61.19, "unit": "ft³"}
